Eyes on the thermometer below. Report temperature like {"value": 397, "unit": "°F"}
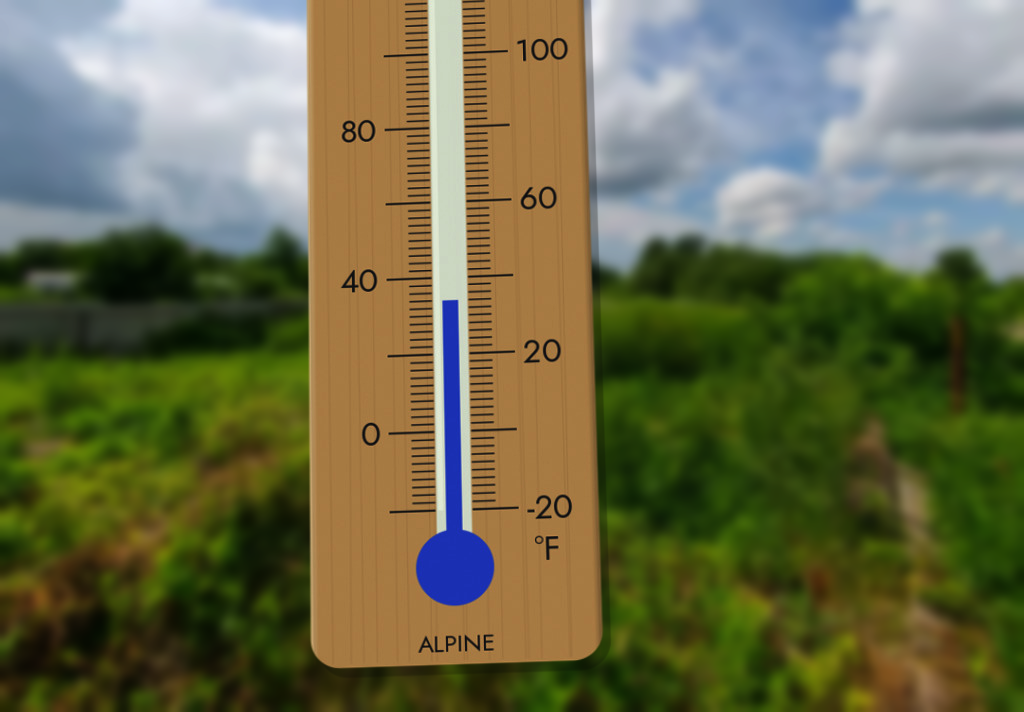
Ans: {"value": 34, "unit": "°F"}
